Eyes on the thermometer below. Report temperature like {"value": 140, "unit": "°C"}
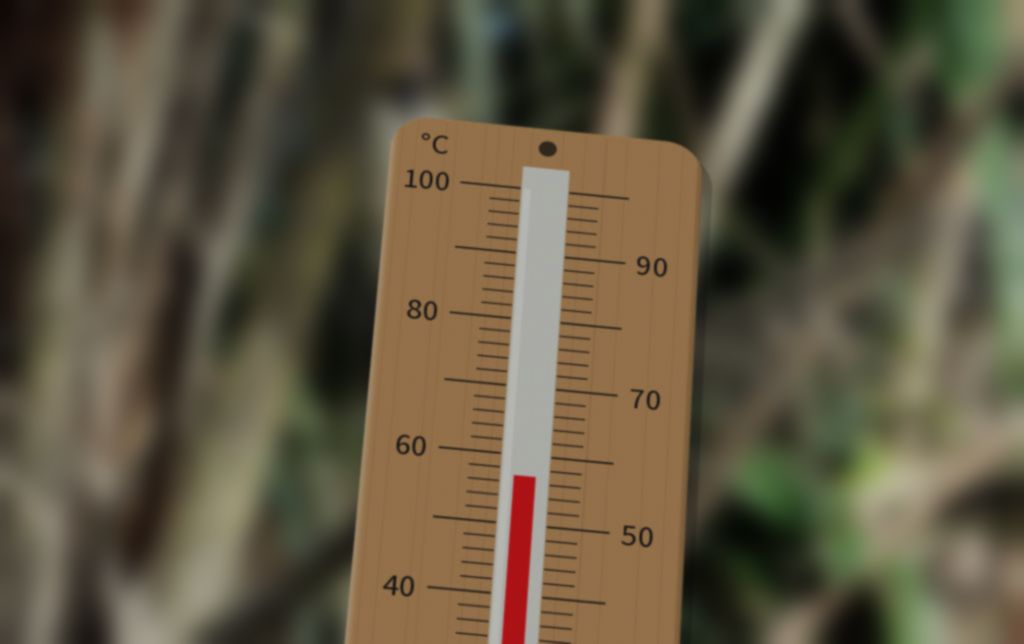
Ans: {"value": 57, "unit": "°C"}
